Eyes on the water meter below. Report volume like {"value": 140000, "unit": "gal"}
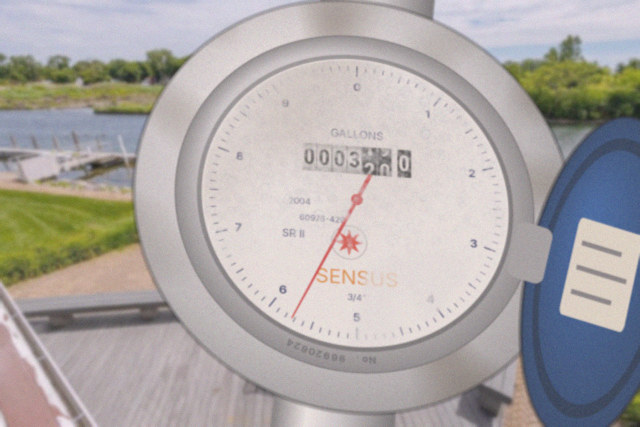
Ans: {"value": 3195.7, "unit": "gal"}
